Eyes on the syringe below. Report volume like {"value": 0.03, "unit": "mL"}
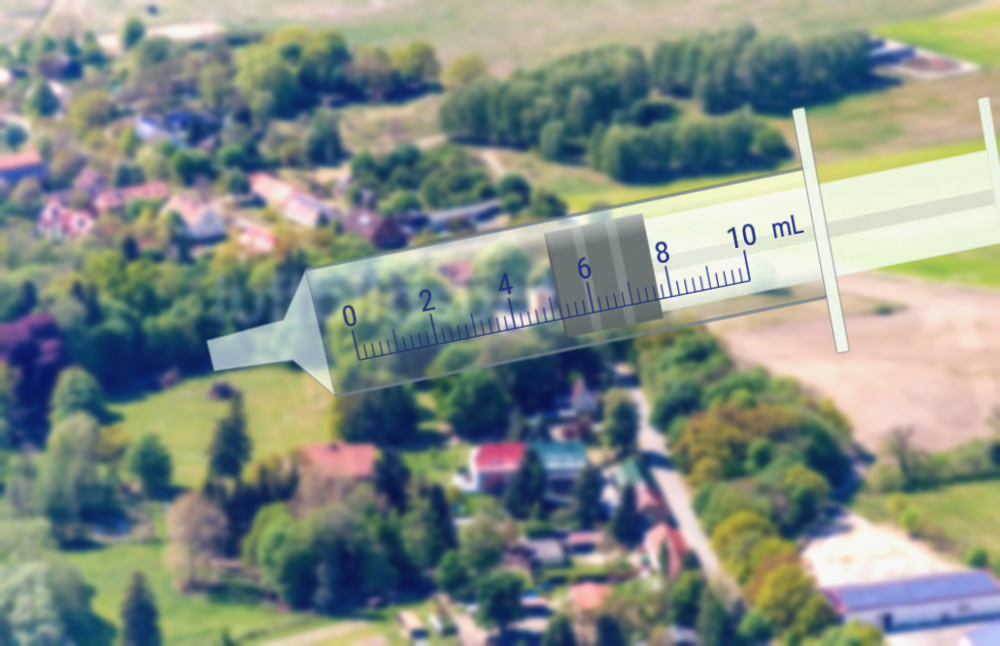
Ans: {"value": 5.2, "unit": "mL"}
